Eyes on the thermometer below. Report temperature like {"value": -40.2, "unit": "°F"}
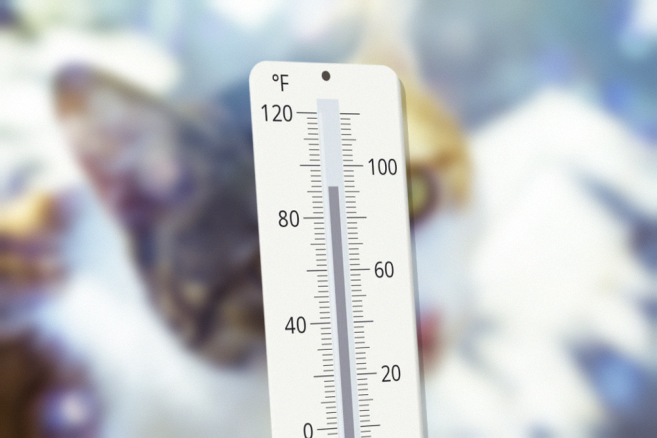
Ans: {"value": 92, "unit": "°F"}
